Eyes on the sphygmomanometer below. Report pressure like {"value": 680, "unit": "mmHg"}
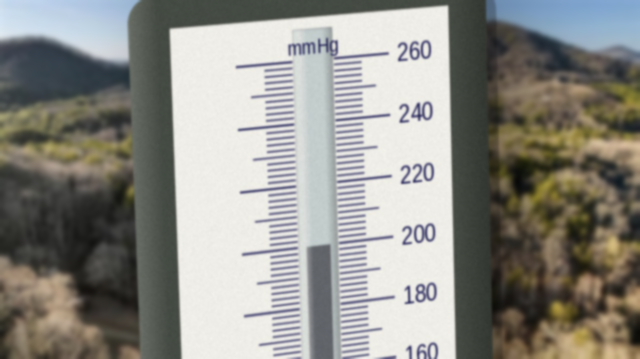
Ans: {"value": 200, "unit": "mmHg"}
